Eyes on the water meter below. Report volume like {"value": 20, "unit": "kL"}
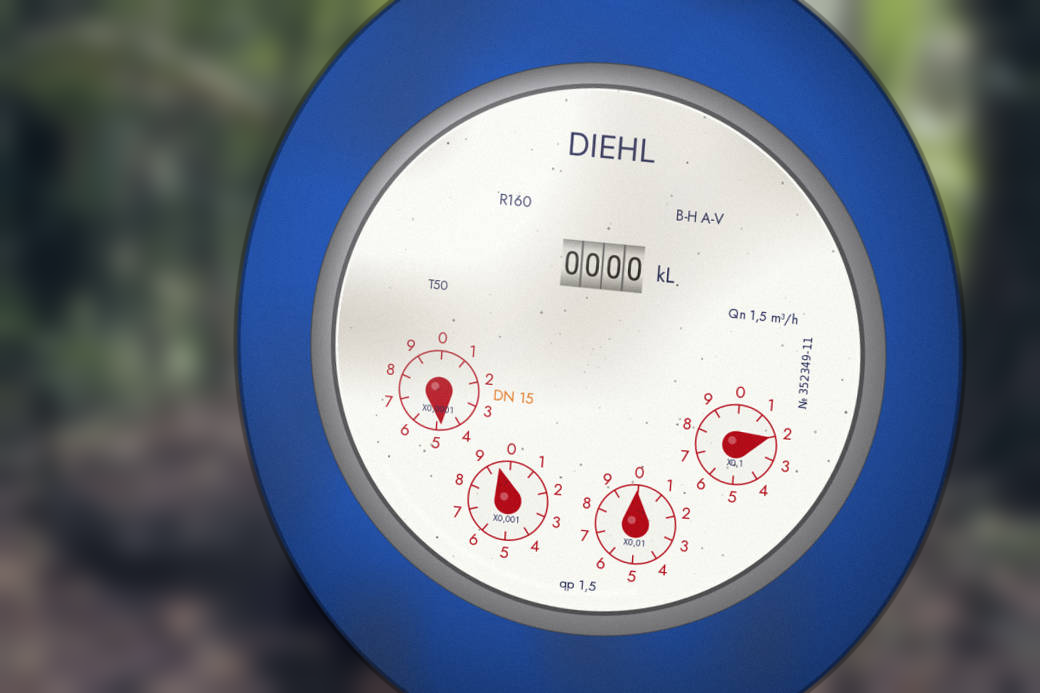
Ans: {"value": 0.1994, "unit": "kL"}
